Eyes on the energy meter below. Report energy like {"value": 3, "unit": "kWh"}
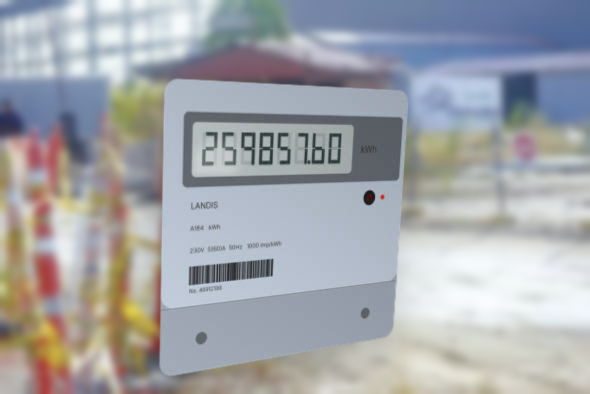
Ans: {"value": 259857.60, "unit": "kWh"}
